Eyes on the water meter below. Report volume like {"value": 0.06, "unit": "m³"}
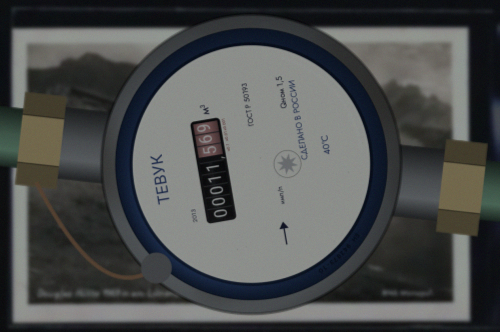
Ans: {"value": 11.569, "unit": "m³"}
